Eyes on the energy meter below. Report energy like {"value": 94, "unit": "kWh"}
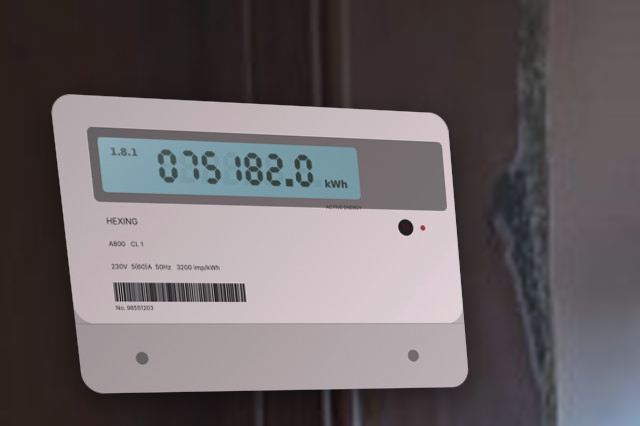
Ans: {"value": 75182.0, "unit": "kWh"}
